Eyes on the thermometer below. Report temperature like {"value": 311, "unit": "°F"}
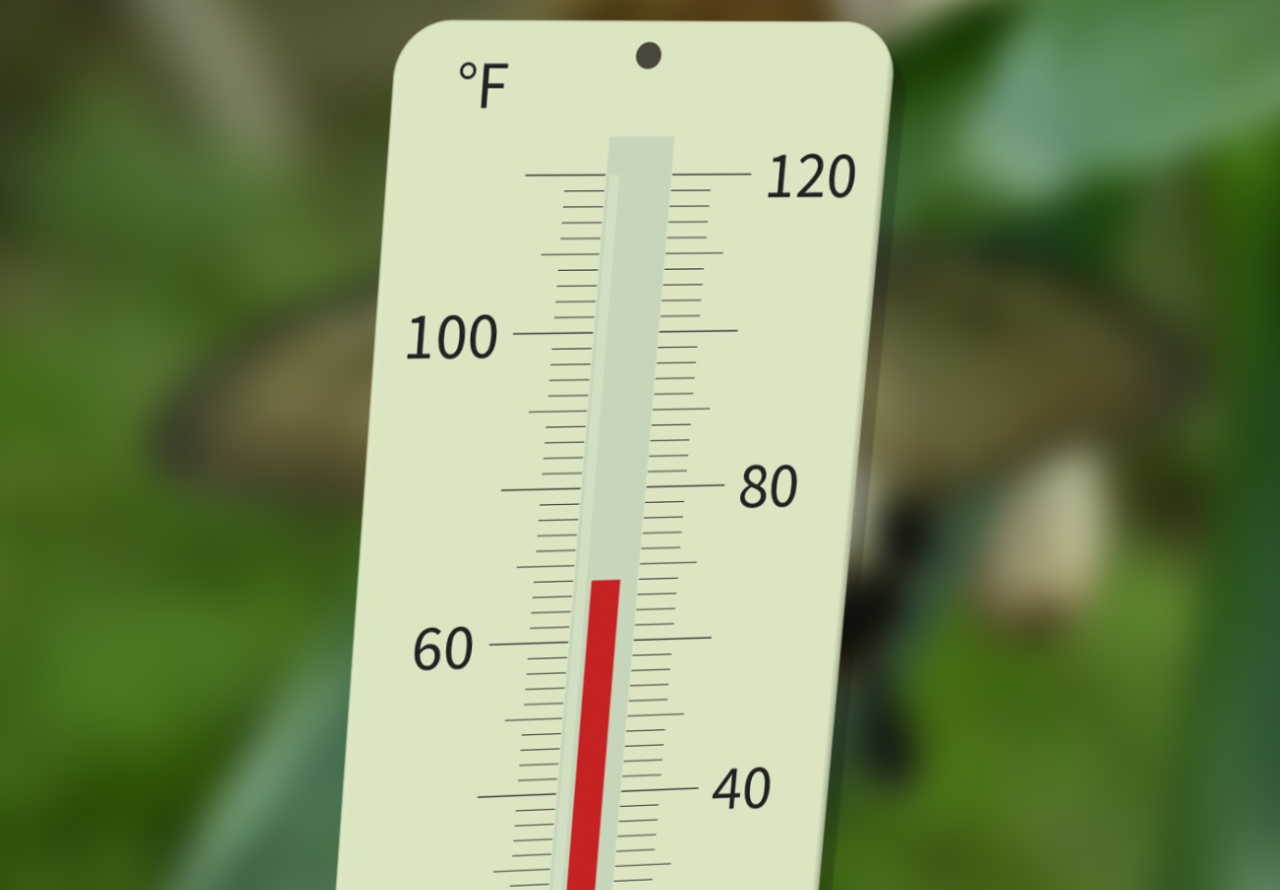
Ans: {"value": 68, "unit": "°F"}
